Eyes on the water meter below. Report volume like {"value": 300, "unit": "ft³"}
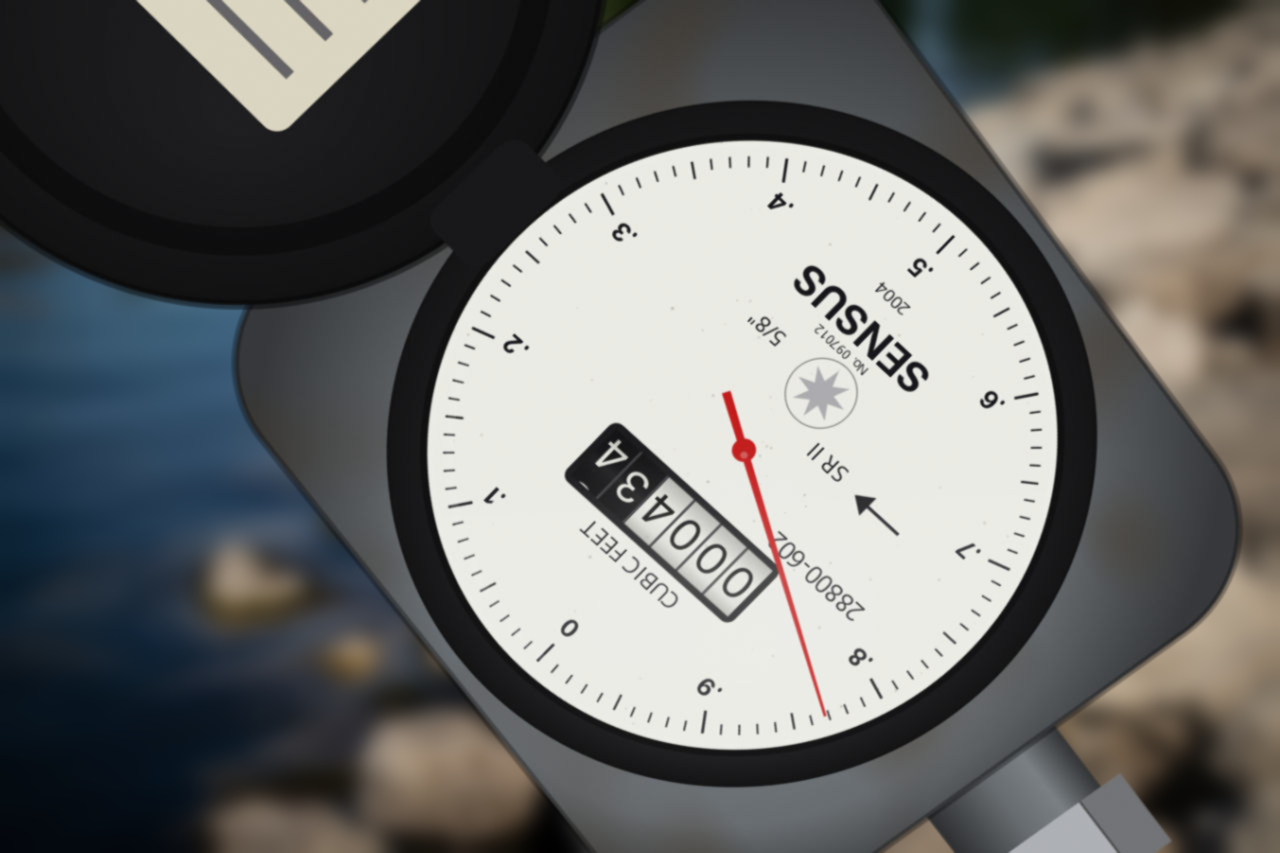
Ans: {"value": 433.83, "unit": "ft³"}
